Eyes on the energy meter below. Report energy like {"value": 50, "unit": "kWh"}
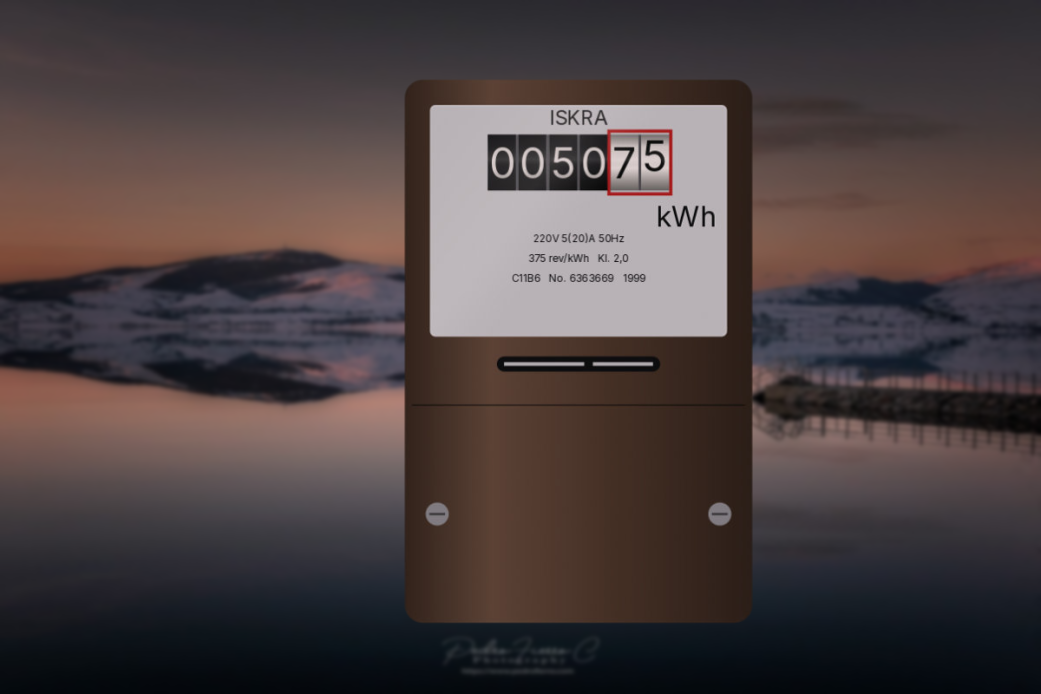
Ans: {"value": 50.75, "unit": "kWh"}
